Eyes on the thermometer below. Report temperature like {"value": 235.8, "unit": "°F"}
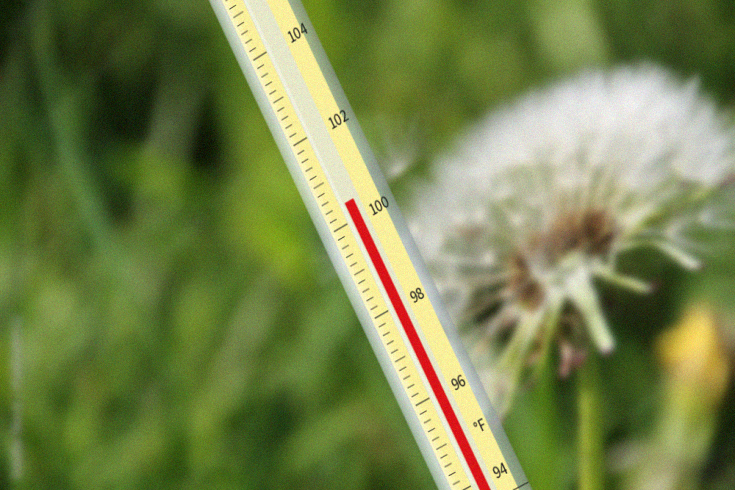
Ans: {"value": 100.4, "unit": "°F"}
